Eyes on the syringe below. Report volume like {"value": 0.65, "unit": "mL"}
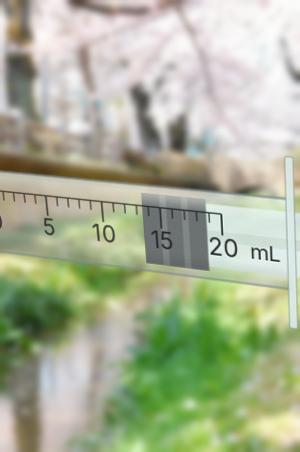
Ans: {"value": 13.5, "unit": "mL"}
